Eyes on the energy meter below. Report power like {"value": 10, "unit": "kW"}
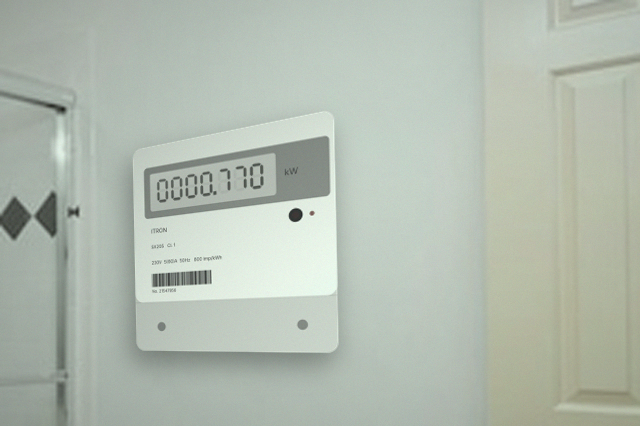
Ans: {"value": 0.770, "unit": "kW"}
